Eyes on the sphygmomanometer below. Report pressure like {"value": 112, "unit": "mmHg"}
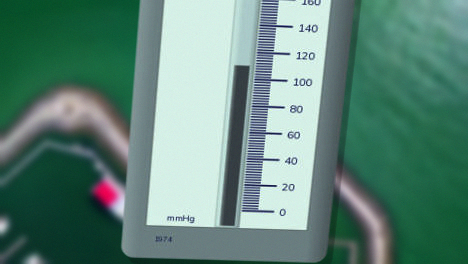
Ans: {"value": 110, "unit": "mmHg"}
